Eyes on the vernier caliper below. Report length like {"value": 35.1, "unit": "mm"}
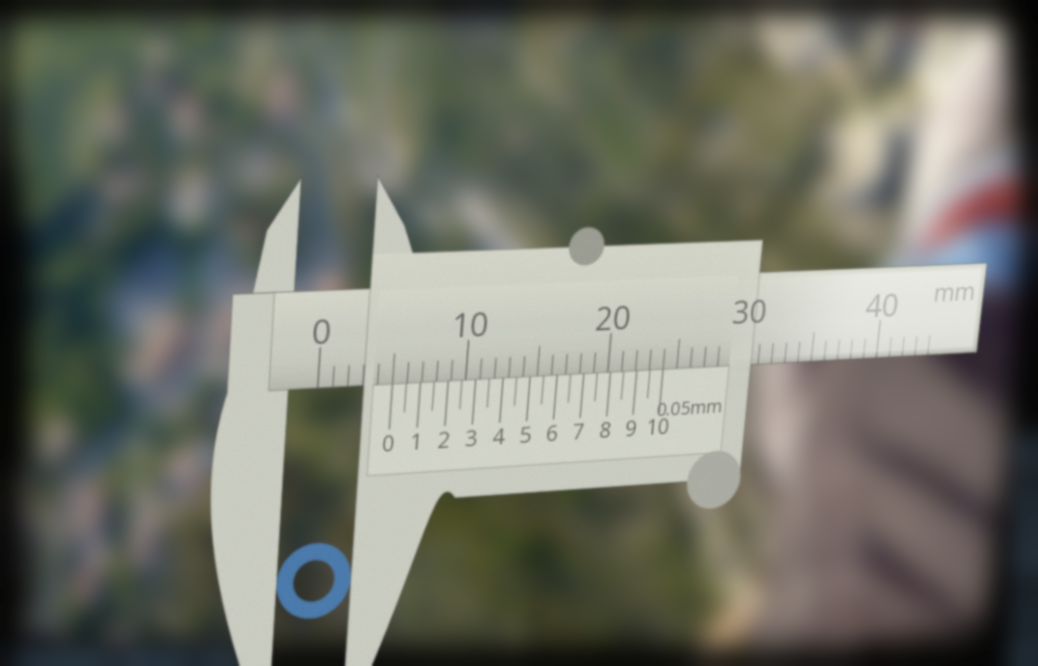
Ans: {"value": 5.0, "unit": "mm"}
